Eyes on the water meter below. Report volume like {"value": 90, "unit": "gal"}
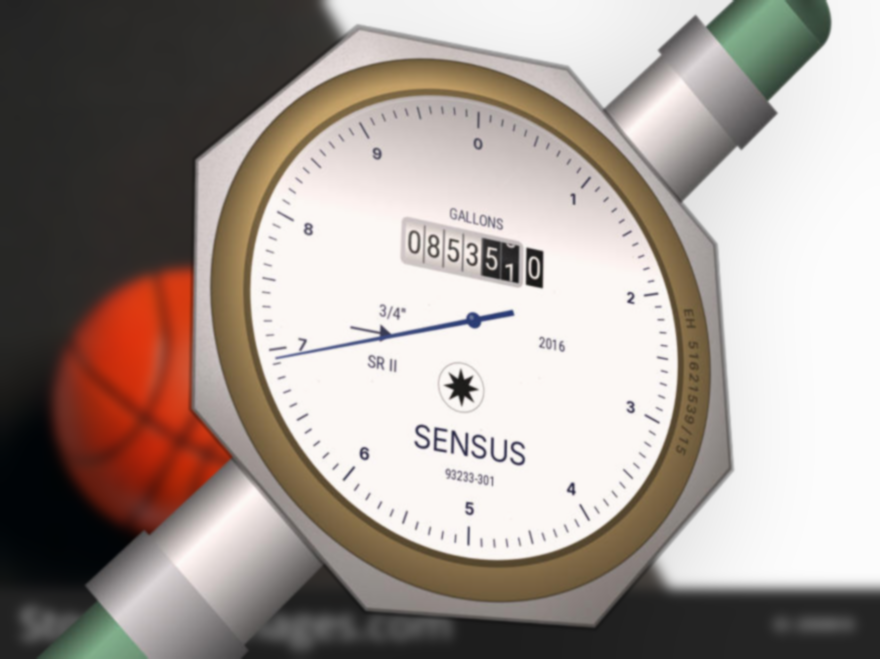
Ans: {"value": 853506.9, "unit": "gal"}
